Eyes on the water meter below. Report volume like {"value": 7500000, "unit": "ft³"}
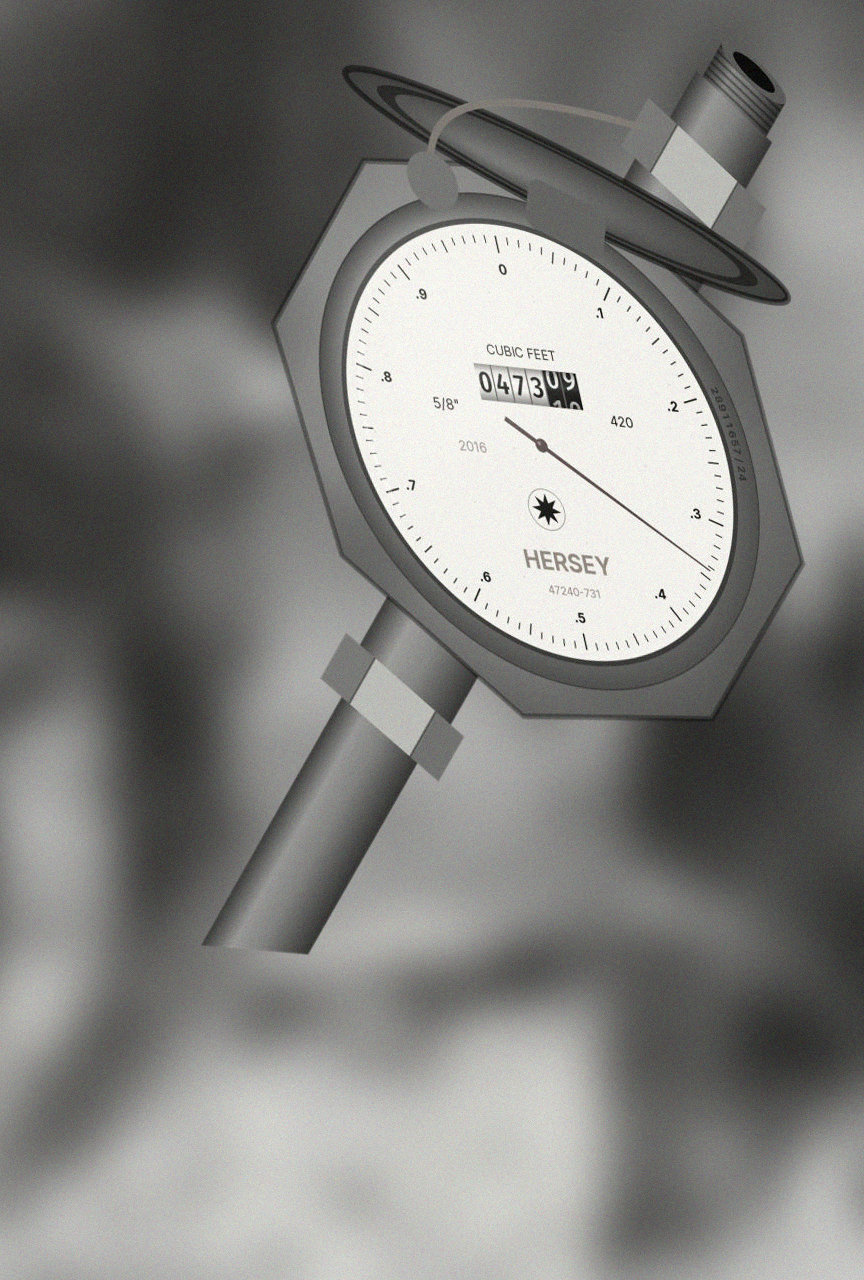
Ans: {"value": 47309.34, "unit": "ft³"}
